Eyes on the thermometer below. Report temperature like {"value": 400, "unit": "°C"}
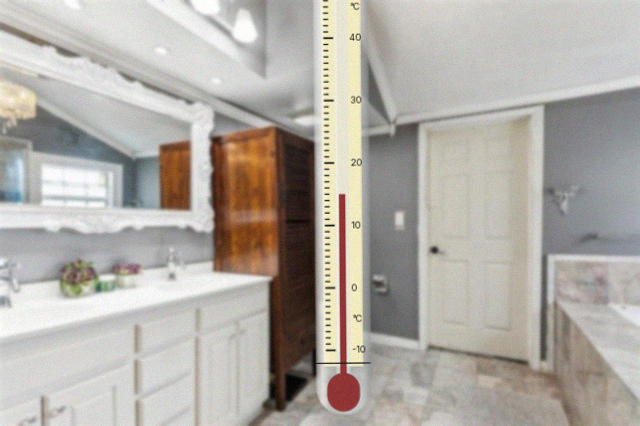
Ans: {"value": 15, "unit": "°C"}
